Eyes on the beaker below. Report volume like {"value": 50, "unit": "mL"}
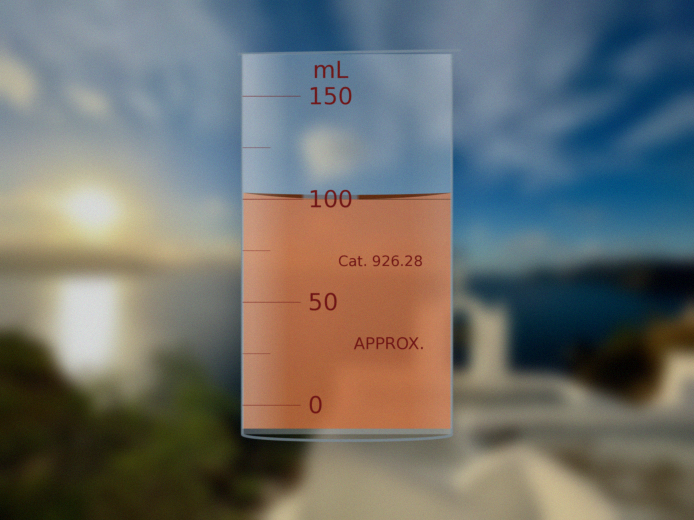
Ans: {"value": 100, "unit": "mL"}
